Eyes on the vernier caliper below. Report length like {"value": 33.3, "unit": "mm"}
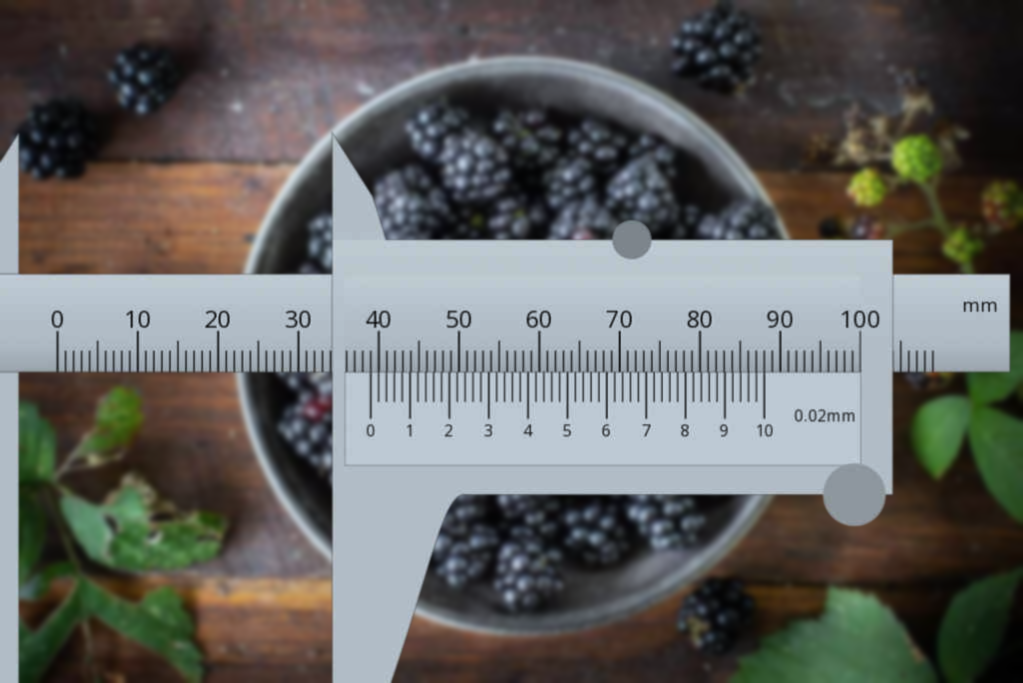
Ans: {"value": 39.0, "unit": "mm"}
